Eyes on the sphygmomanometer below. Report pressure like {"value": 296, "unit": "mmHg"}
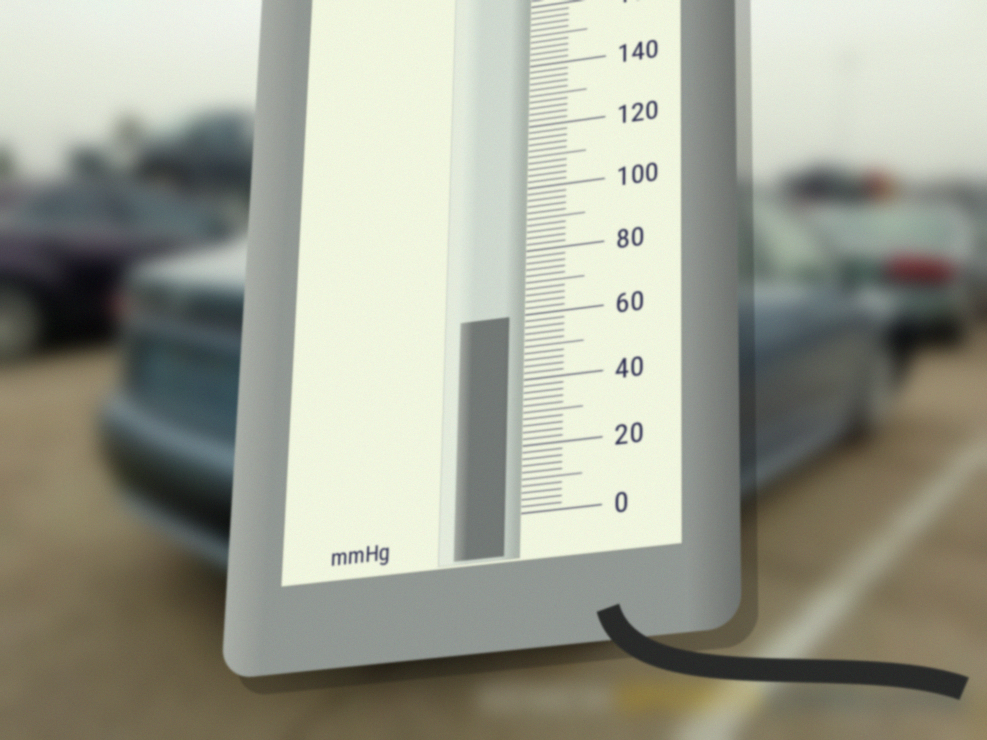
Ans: {"value": 60, "unit": "mmHg"}
